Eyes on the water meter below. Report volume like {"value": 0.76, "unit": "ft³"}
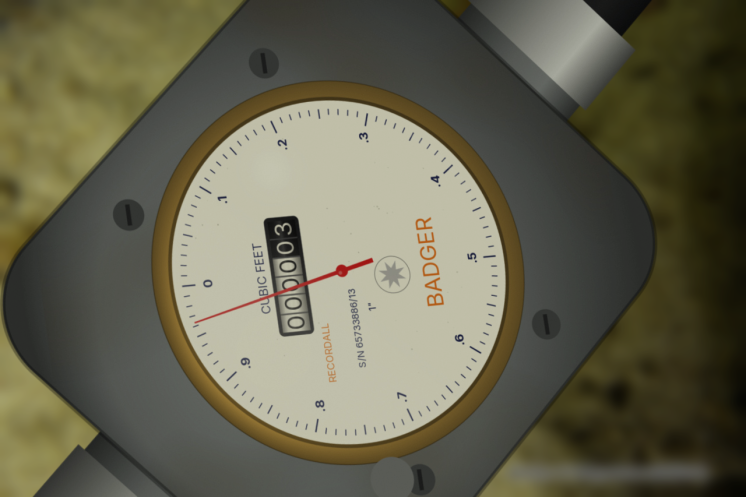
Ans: {"value": 2.96, "unit": "ft³"}
